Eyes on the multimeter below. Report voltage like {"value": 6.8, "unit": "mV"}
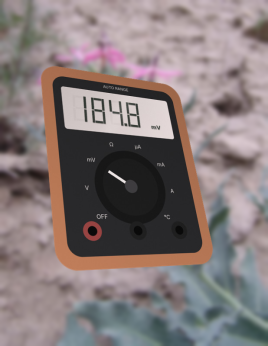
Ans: {"value": 184.8, "unit": "mV"}
